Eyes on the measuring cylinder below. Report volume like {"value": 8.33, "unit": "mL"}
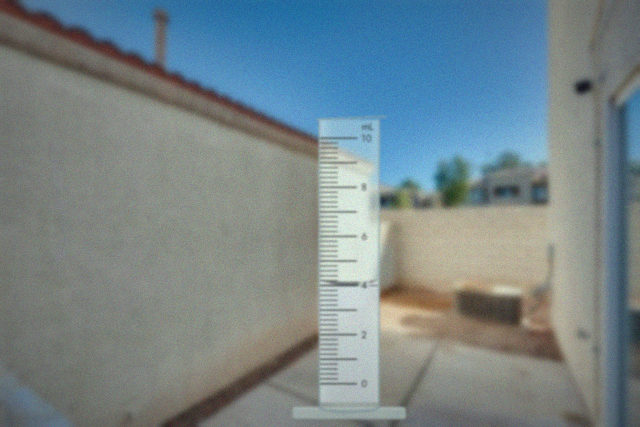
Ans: {"value": 4, "unit": "mL"}
